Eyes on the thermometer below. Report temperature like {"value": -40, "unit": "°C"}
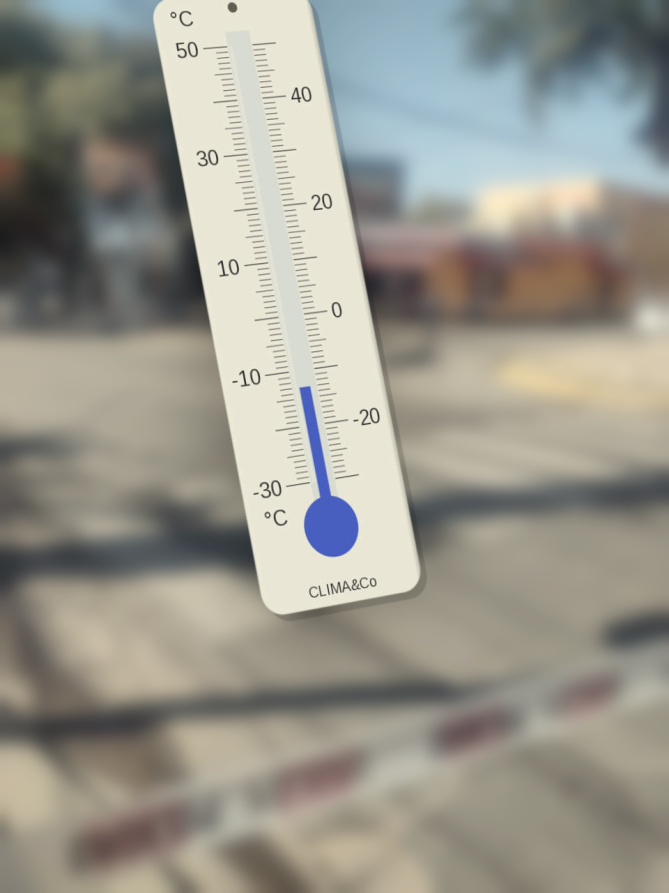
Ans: {"value": -13, "unit": "°C"}
